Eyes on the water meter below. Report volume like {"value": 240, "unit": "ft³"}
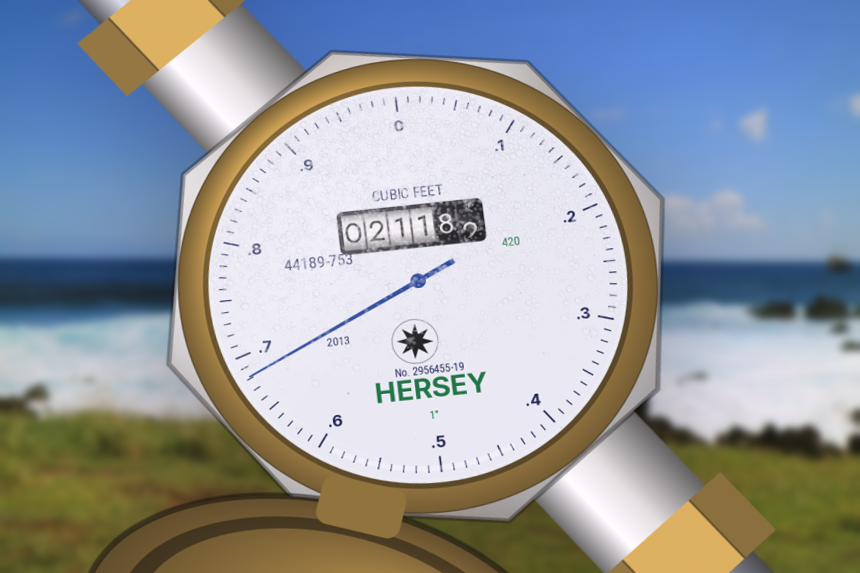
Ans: {"value": 21181.68, "unit": "ft³"}
